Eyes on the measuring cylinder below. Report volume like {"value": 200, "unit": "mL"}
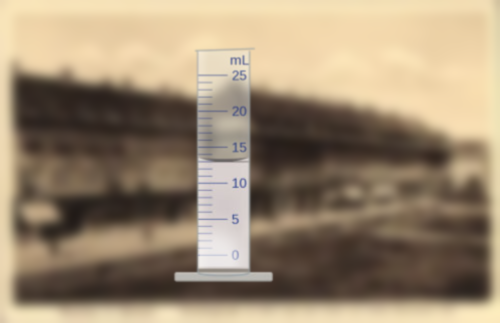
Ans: {"value": 13, "unit": "mL"}
